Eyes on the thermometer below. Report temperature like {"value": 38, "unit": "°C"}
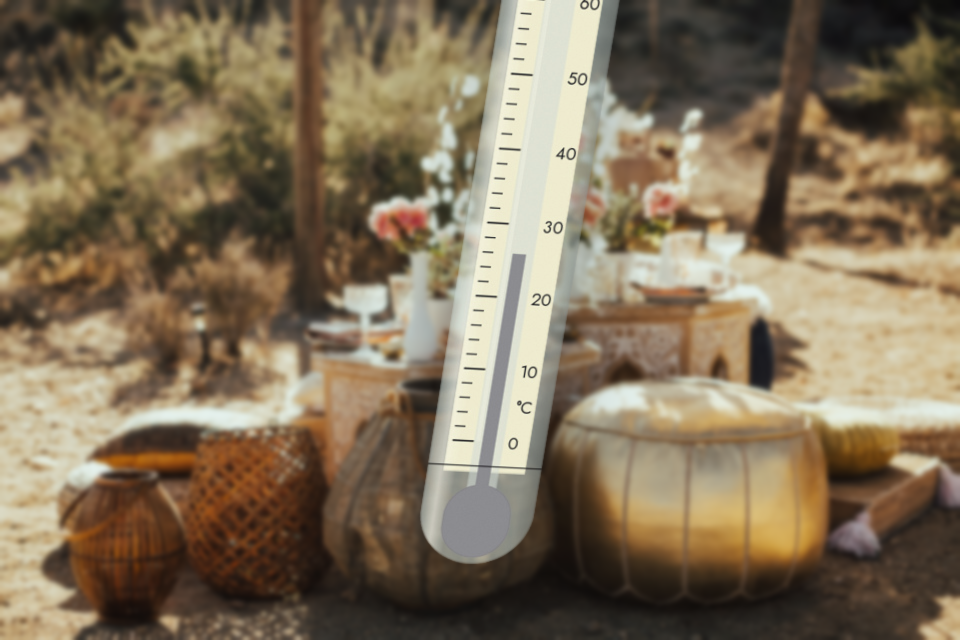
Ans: {"value": 26, "unit": "°C"}
